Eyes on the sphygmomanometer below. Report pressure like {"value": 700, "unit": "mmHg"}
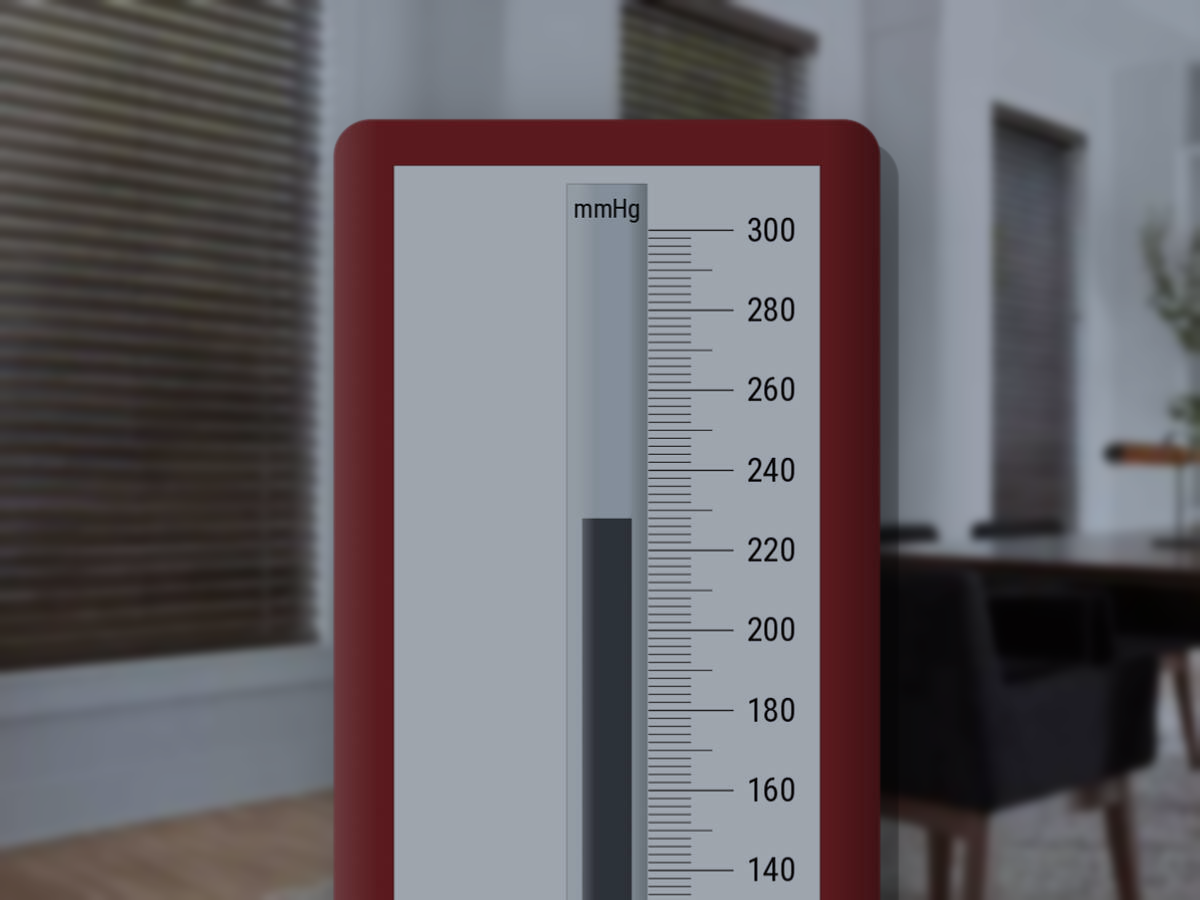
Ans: {"value": 228, "unit": "mmHg"}
